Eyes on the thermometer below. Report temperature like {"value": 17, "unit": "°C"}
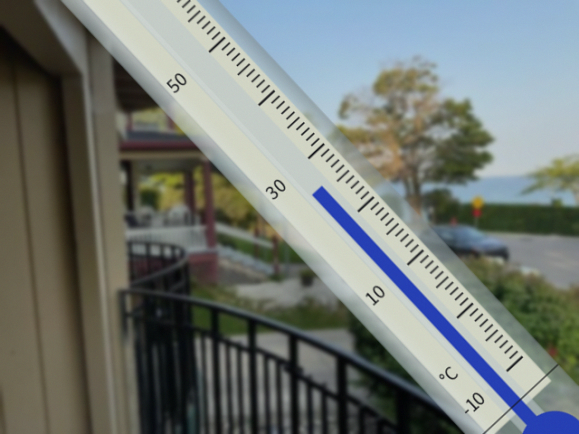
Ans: {"value": 26, "unit": "°C"}
